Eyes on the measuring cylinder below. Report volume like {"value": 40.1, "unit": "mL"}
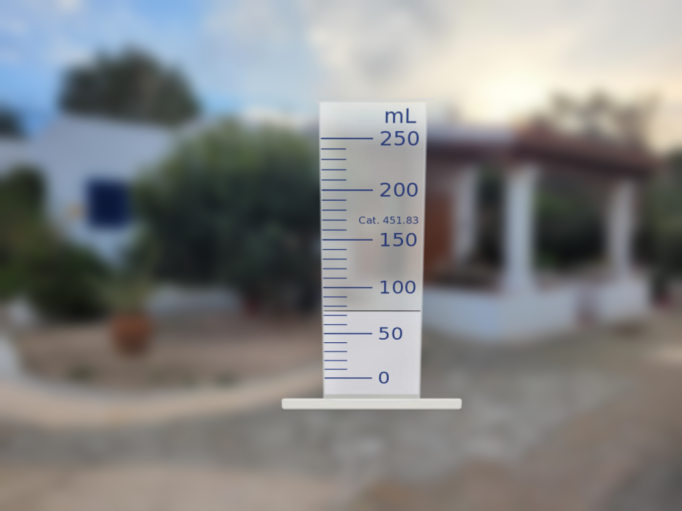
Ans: {"value": 75, "unit": "mL"}
